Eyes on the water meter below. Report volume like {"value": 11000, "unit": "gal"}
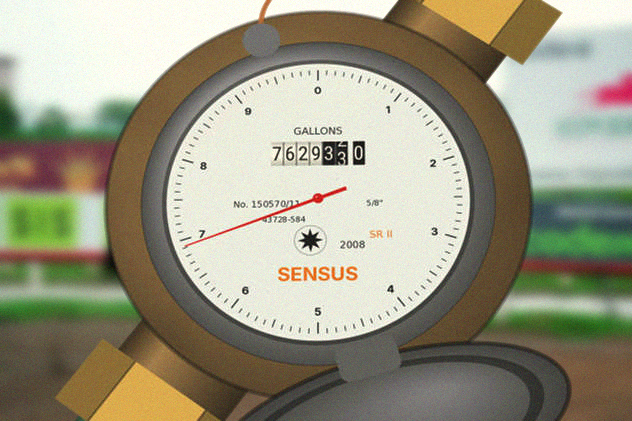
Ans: {"value": 7629326.9, "unit": "gal"}
